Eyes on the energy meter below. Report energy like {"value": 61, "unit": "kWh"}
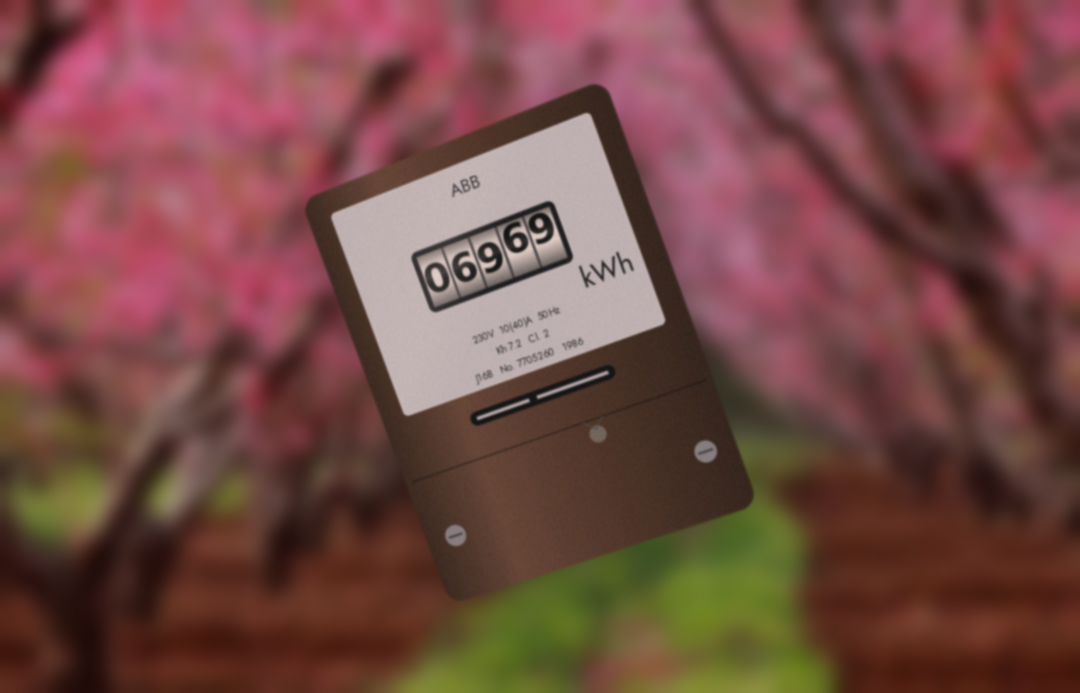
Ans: {"value": 6969, "unit": "kWh"}
